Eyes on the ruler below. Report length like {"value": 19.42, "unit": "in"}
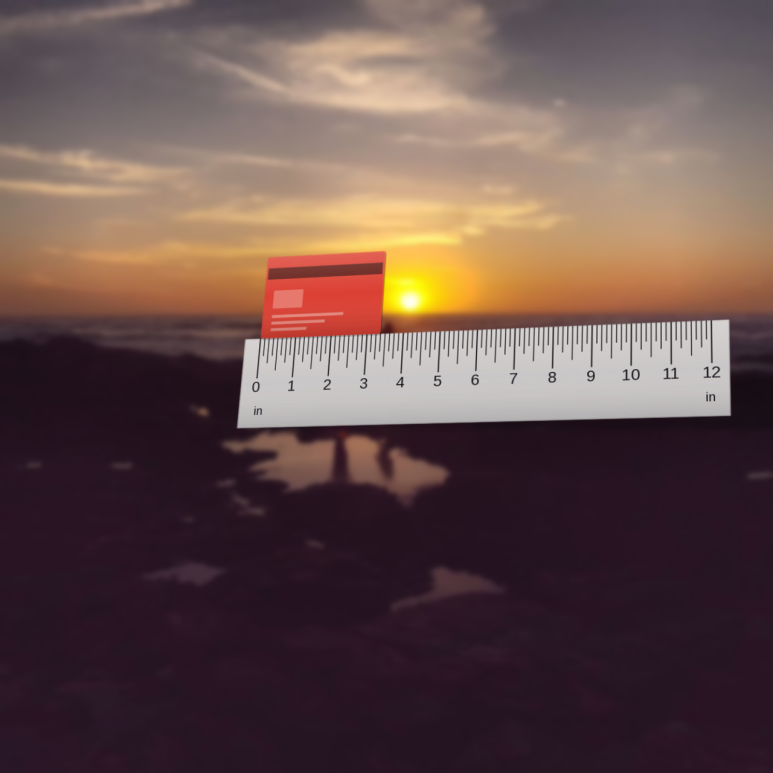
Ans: {"value": 3.375, "unit": "in"}
